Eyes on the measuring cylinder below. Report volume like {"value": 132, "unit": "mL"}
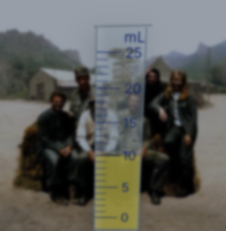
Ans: {"value": 10, "unit": "mL"}
